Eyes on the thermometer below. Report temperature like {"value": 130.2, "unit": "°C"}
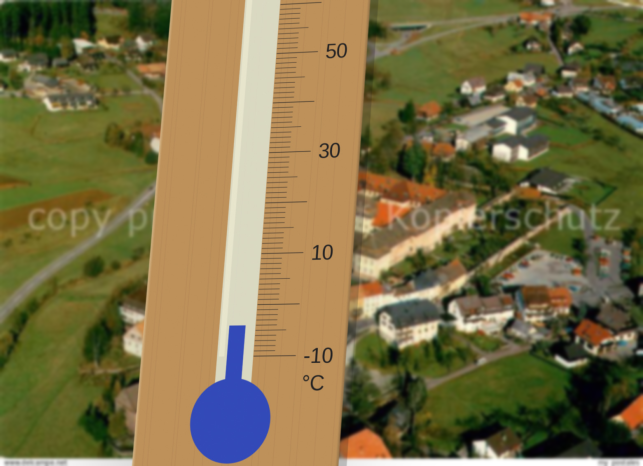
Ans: {"value": -4, "unit": "°C"}
